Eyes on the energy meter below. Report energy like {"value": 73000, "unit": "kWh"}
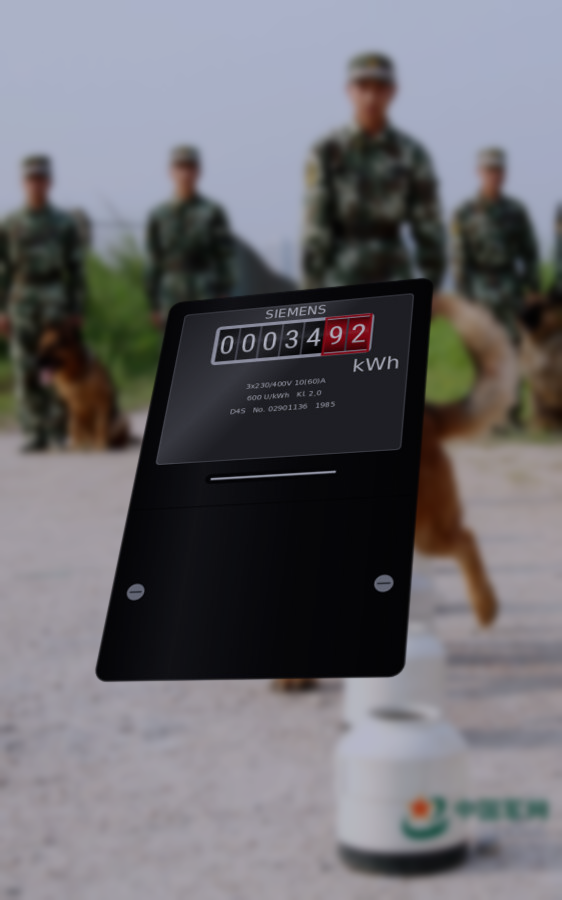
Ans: {"value": 34.92, "unit": "kWh"}
